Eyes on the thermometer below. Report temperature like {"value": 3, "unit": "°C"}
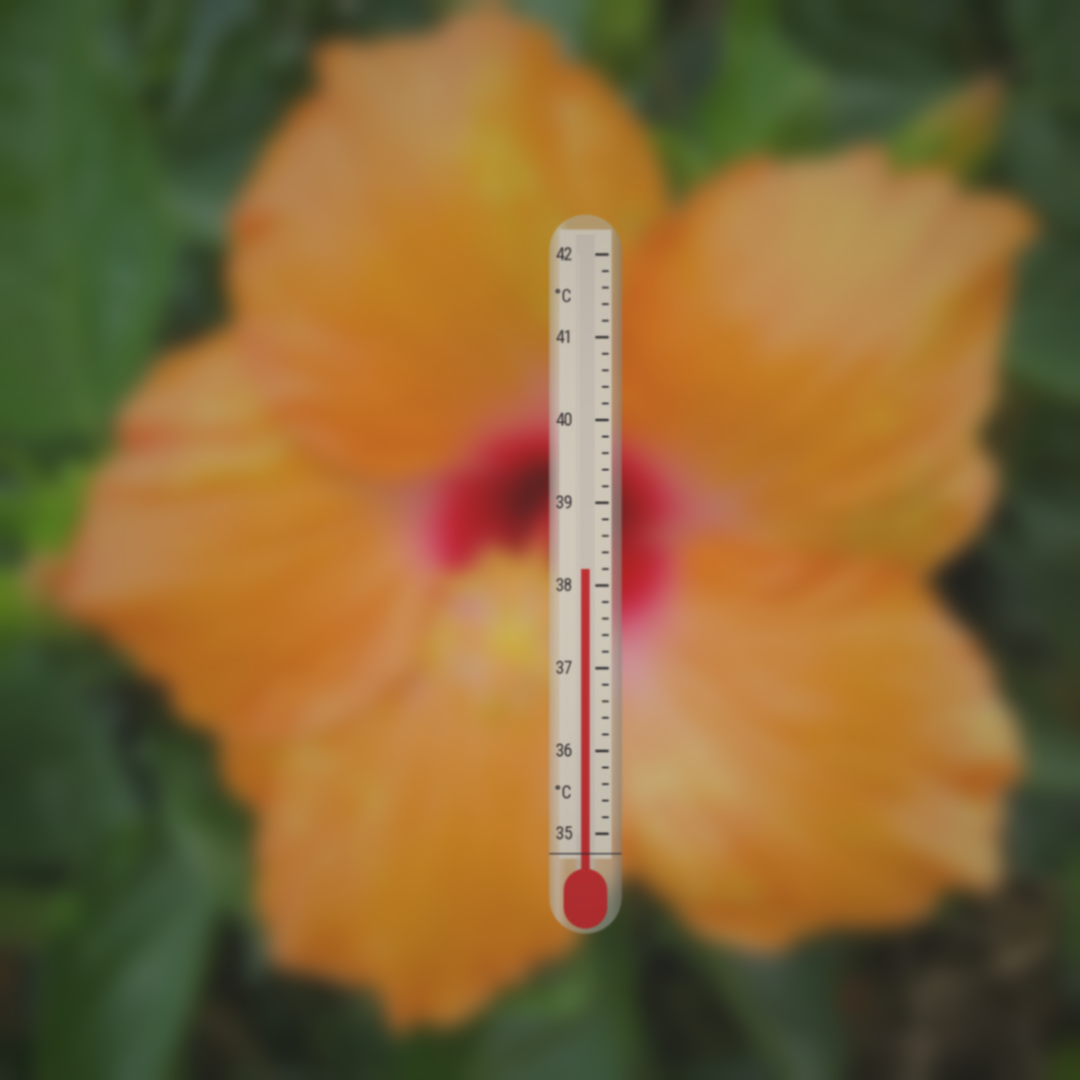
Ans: {"value": 38.2, "unit": "°C"}
